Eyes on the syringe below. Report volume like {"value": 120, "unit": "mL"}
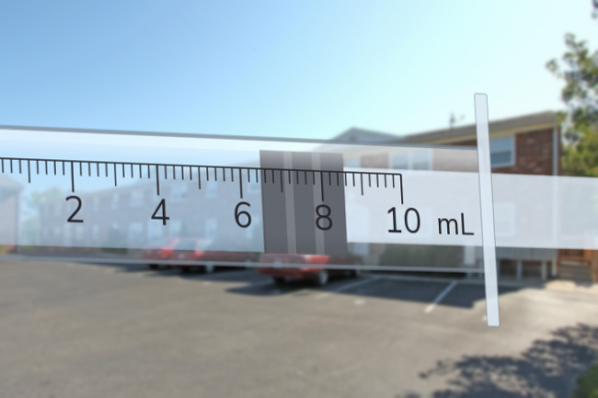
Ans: {"value": 6.5, "unit": "mL"}
